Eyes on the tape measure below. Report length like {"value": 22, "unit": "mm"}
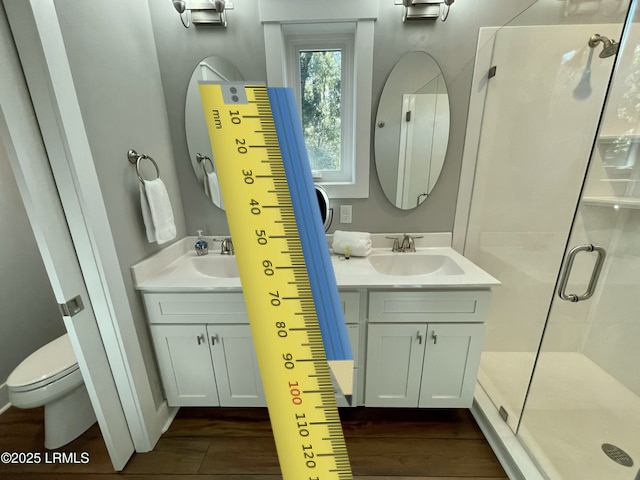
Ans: {"value": 105, "unit": "mm"}
